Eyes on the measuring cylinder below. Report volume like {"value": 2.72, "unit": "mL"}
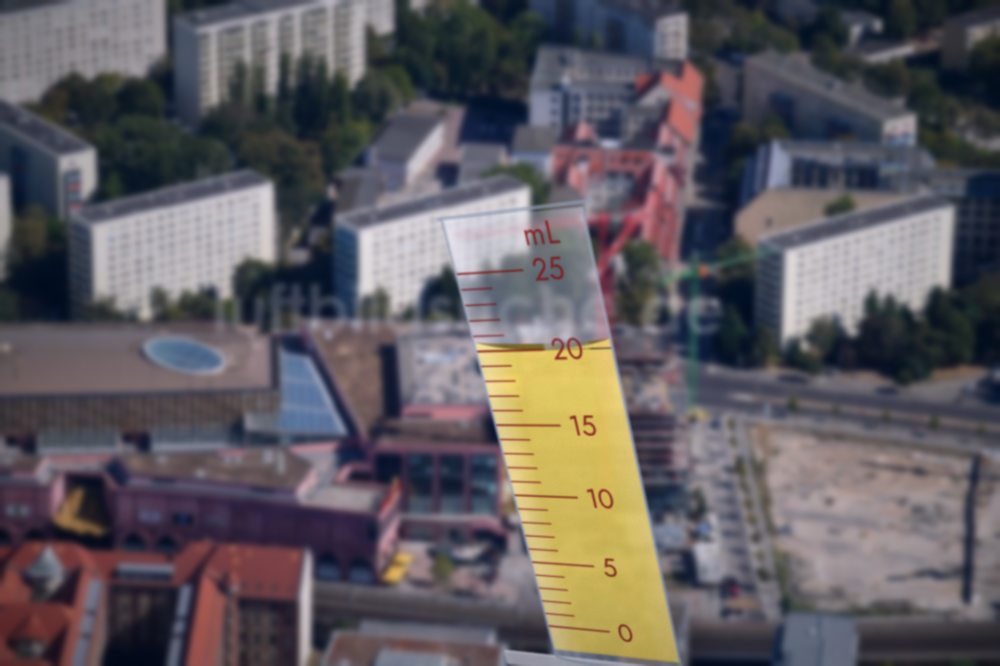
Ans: {"value": 20, "unit": "mL"}
